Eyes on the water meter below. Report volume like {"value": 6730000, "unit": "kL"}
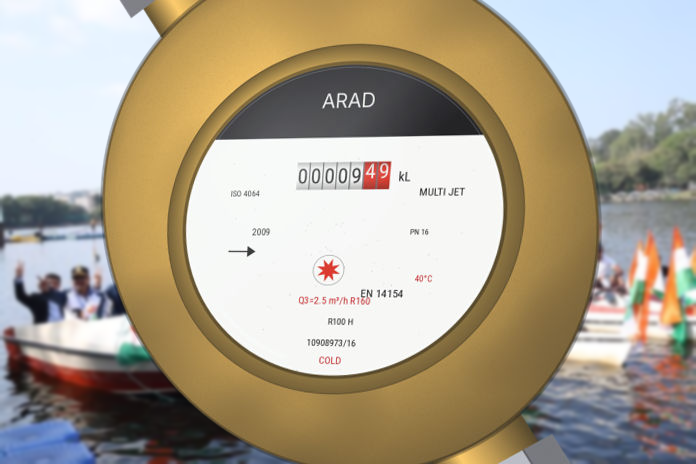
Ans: {"value": 9.49, "unit": "kL"}
